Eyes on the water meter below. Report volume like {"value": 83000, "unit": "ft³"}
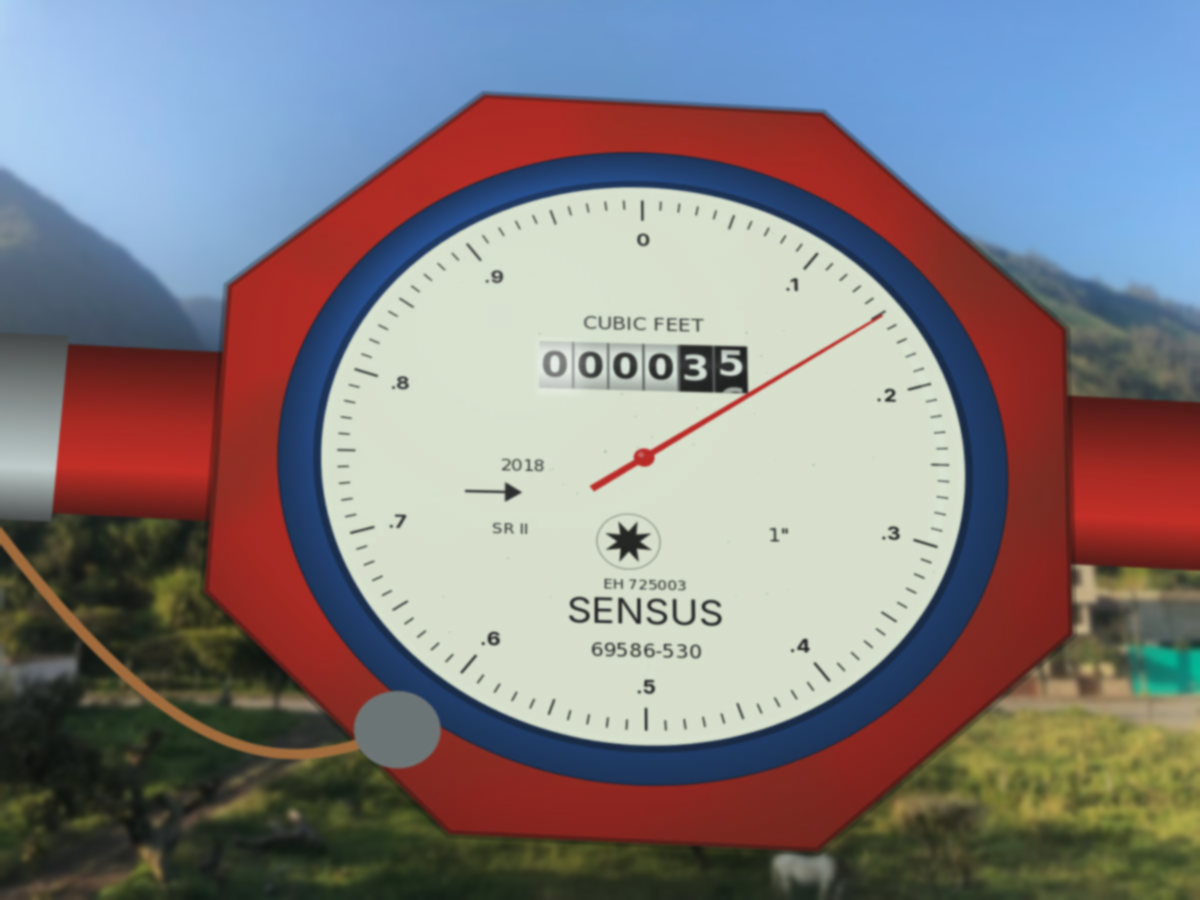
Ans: {"value": 35.15, "unit": "ft³"}
